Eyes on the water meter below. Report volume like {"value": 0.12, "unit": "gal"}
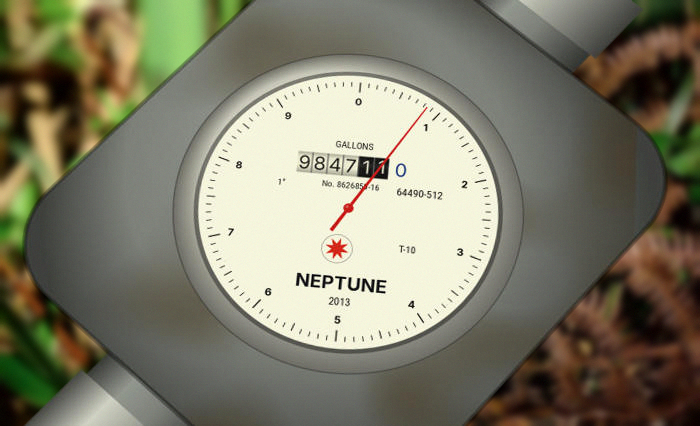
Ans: {"value": 9847110.8, "unit": "gal"}
